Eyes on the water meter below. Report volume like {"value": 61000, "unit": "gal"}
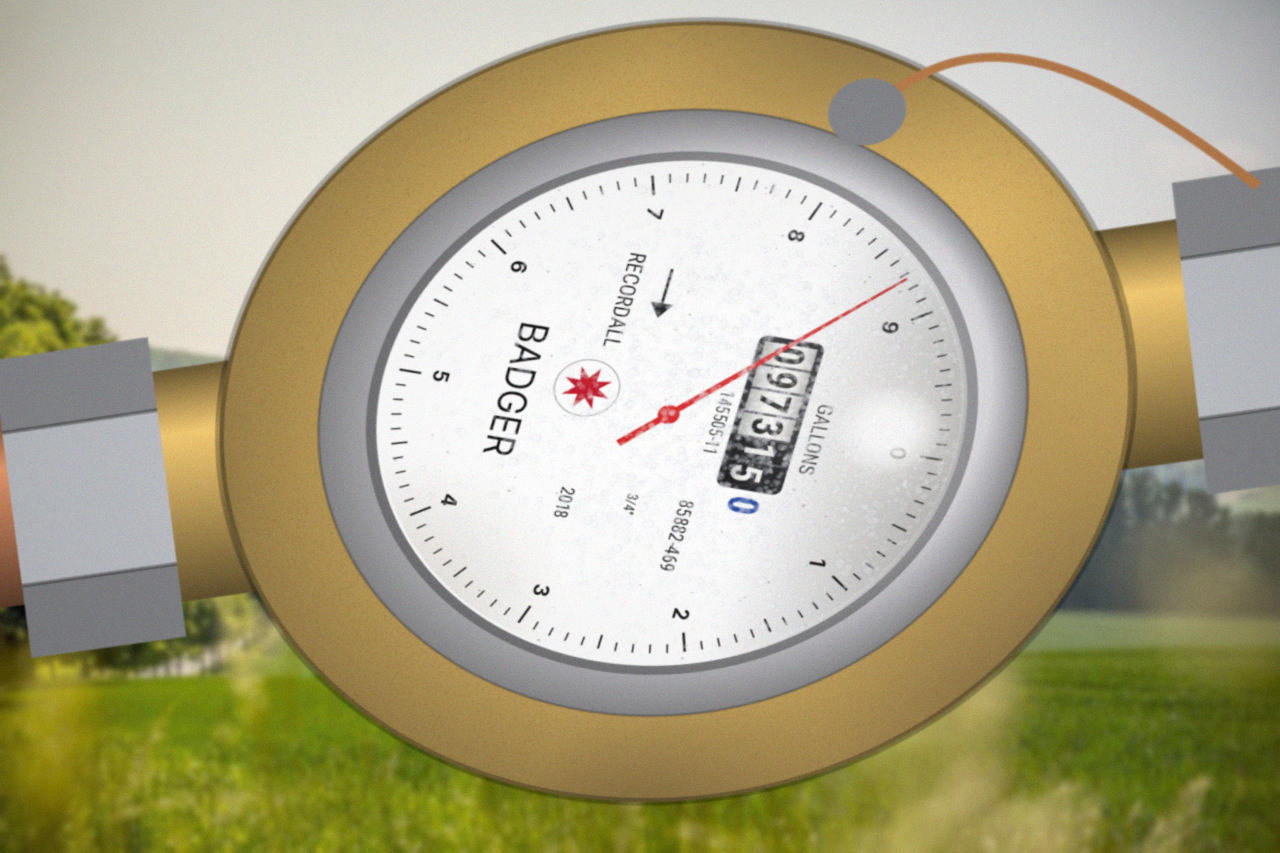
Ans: {"value": 973148.7, "unit": "gal"}
